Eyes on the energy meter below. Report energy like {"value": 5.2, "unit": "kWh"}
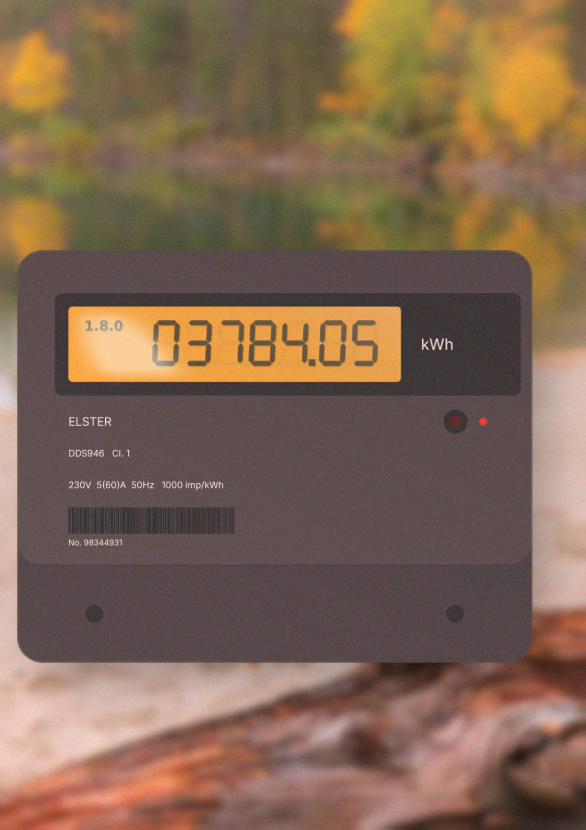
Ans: {"value": 3784.05, "unit": "kWh"}
